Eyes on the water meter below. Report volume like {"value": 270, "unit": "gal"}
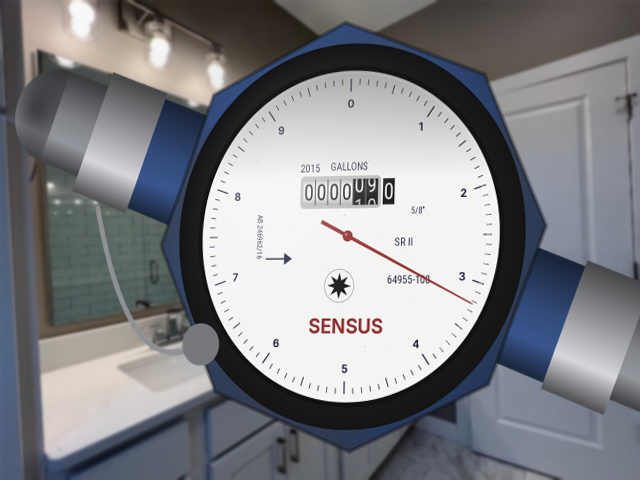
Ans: {"value": 93.2, "unit": "gal"}
